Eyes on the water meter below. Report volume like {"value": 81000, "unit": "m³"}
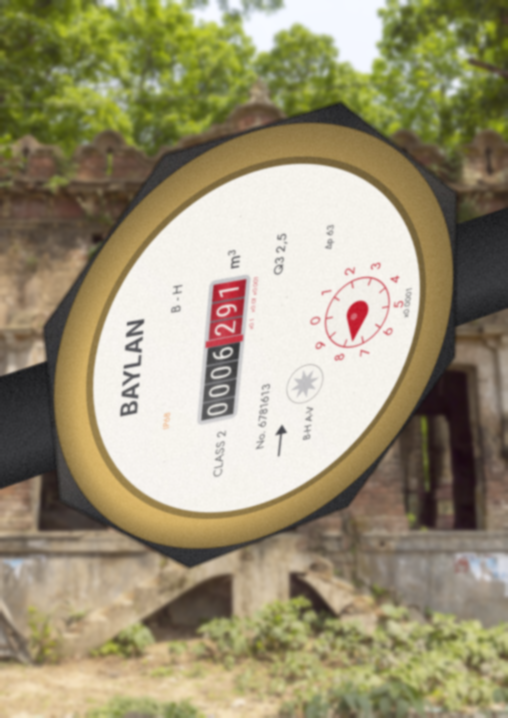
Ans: {"value": 6.2917, "unit": "m³"}
